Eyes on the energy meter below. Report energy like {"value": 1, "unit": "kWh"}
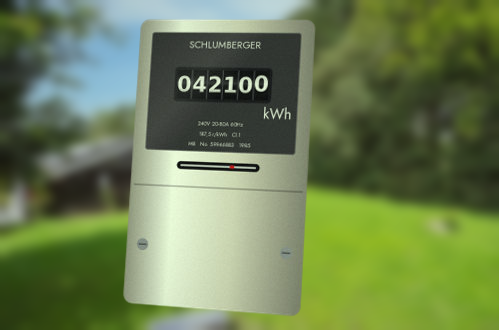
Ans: {"value": 42100, "unit": "kWh"}
